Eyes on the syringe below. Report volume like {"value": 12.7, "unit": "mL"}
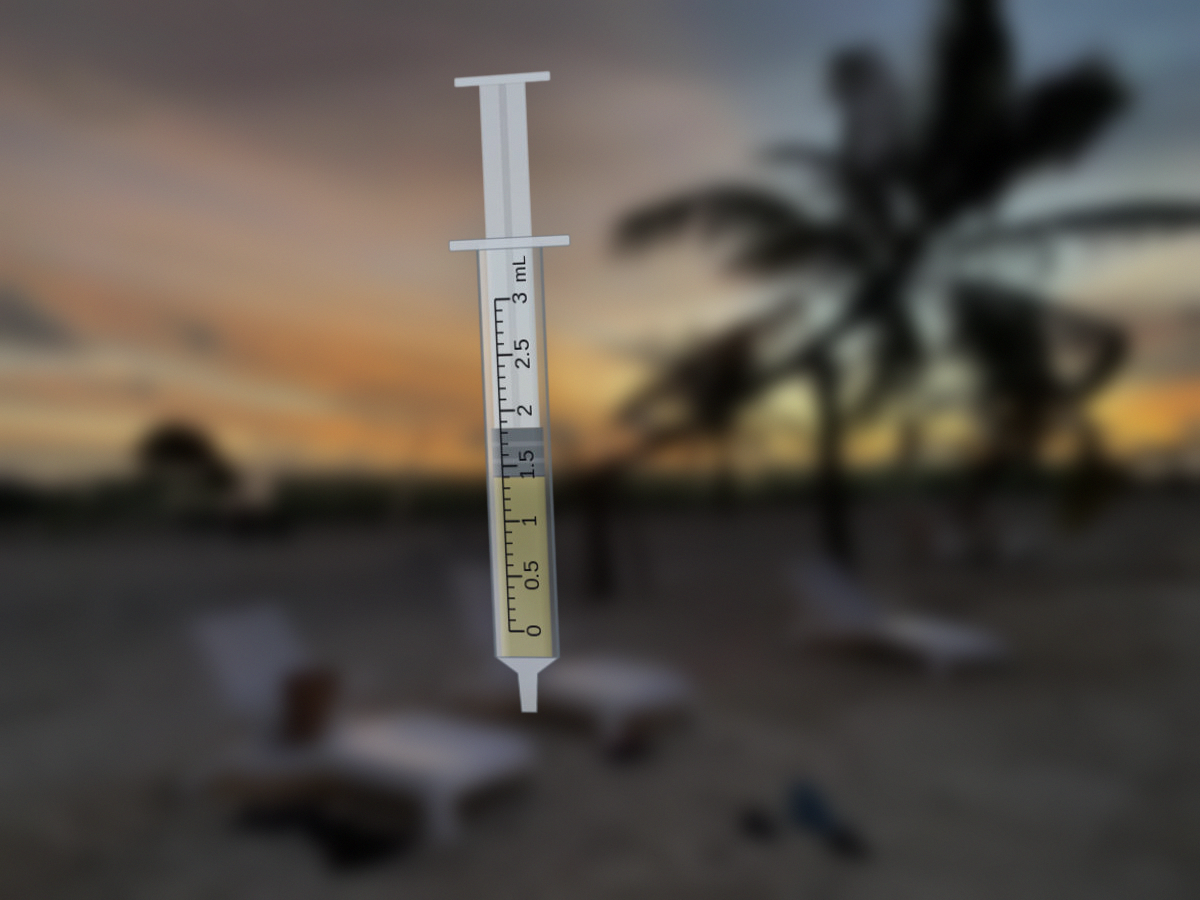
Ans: {"value": 1.4, "unit": "mL"}
